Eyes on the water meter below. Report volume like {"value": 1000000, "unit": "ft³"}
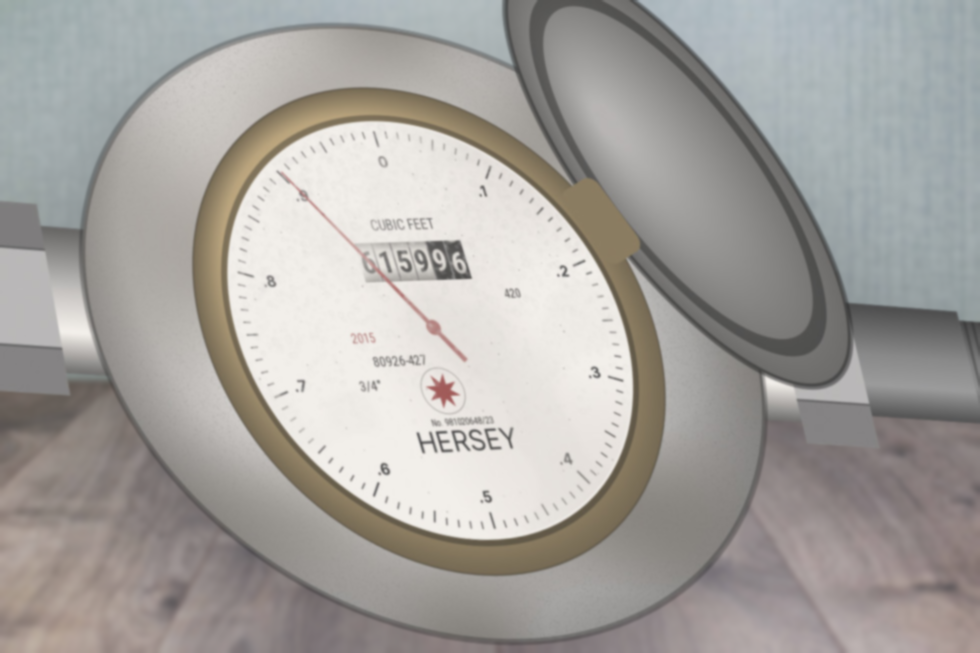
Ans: {"value": 615995.90, "unit": "ft³"}
